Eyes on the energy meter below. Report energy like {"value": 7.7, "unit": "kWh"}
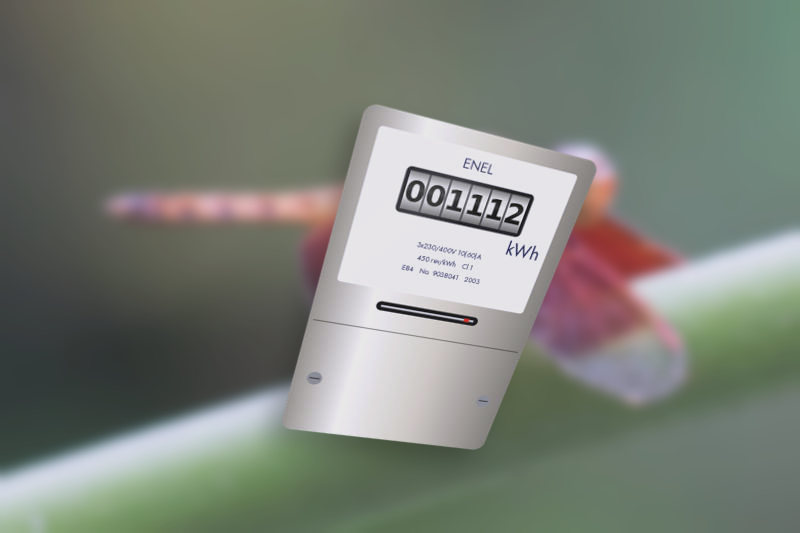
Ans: {"value": 1112, "unit": "kWh"}
